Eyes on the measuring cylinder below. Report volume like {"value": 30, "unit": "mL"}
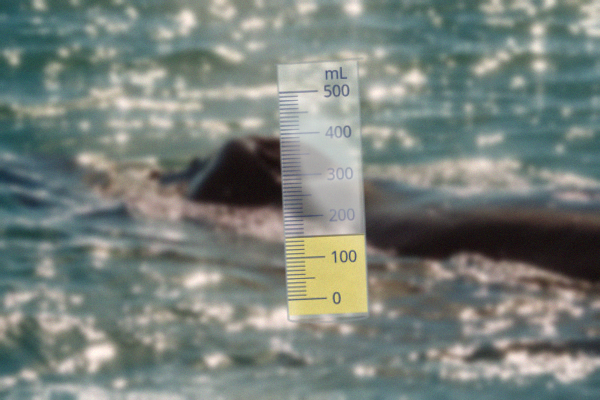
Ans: {"value": 150, "unit": "mL"}
